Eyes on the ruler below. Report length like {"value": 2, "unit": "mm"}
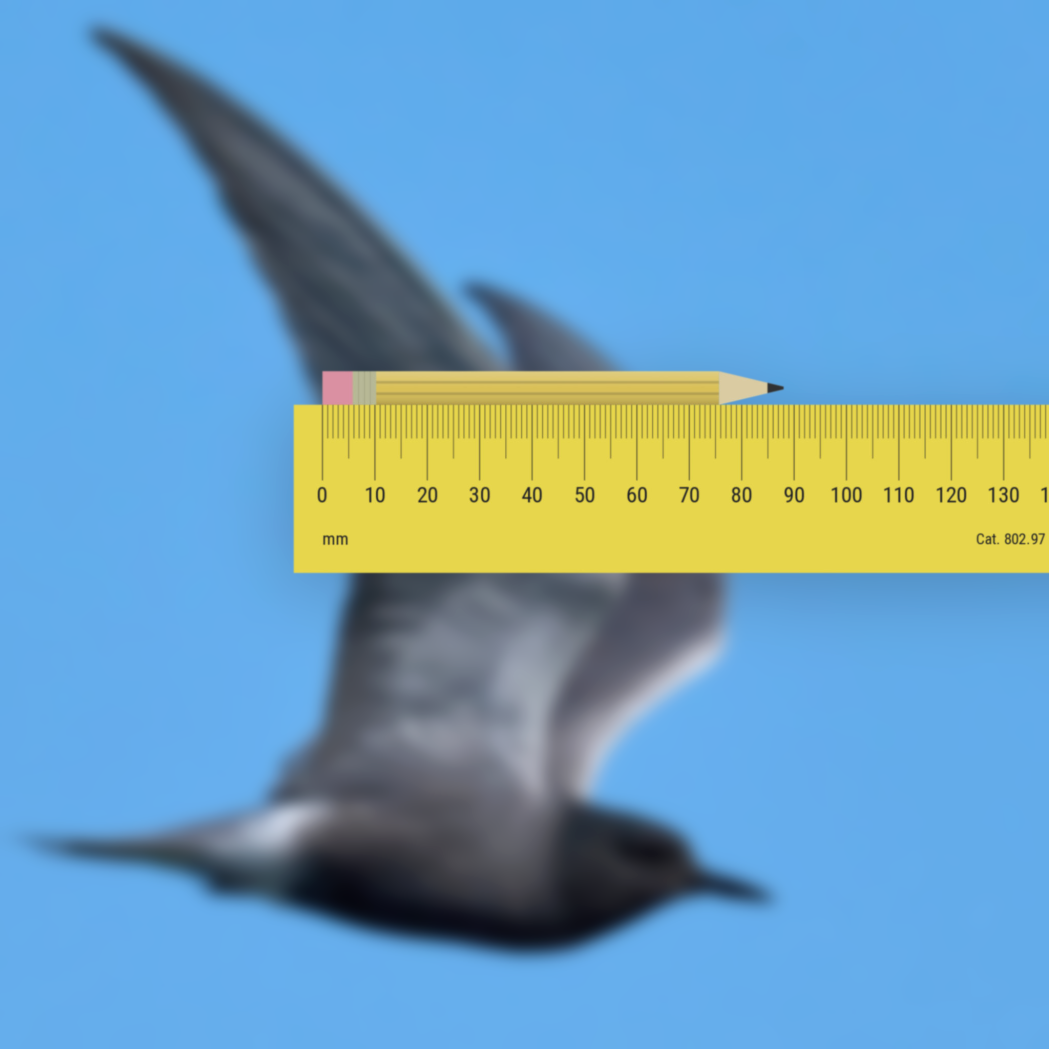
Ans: {"value": 88, "unit": "mm"}
